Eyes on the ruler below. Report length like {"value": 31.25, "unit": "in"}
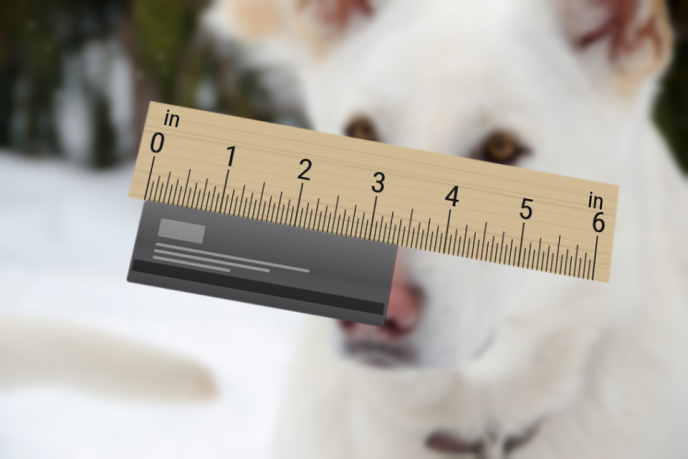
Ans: {"value": 3.375, "unit": "in"}
